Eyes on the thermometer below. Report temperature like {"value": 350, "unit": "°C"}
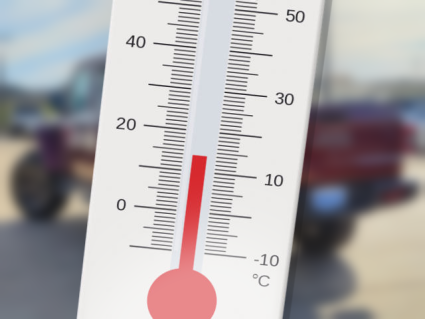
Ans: {"value": 14, "unit": "°C"}
